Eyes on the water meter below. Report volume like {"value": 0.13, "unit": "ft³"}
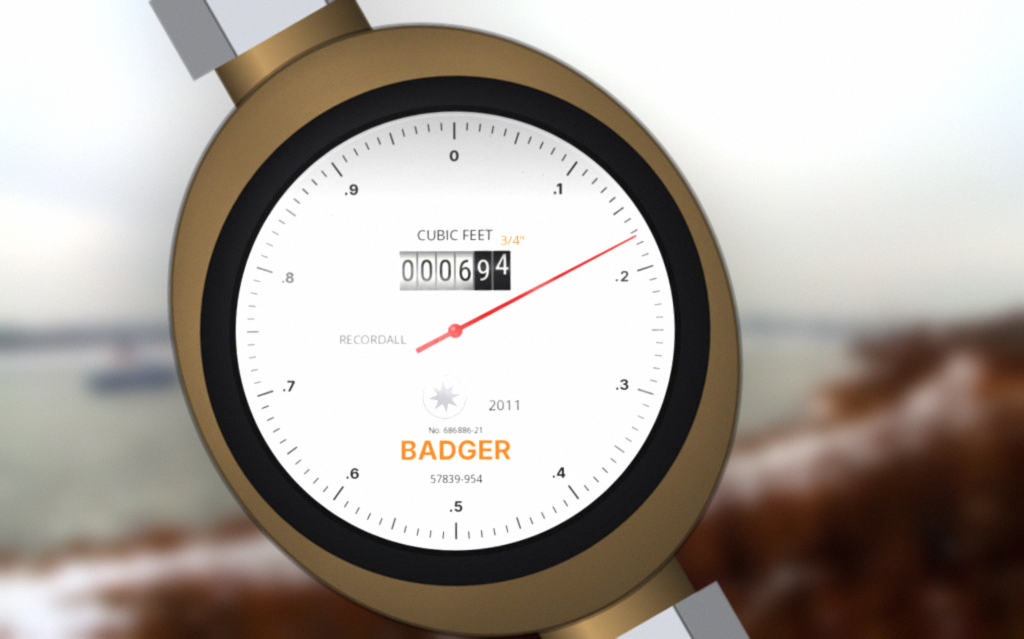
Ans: {"value": 694.17, "unit": "ft³"}
